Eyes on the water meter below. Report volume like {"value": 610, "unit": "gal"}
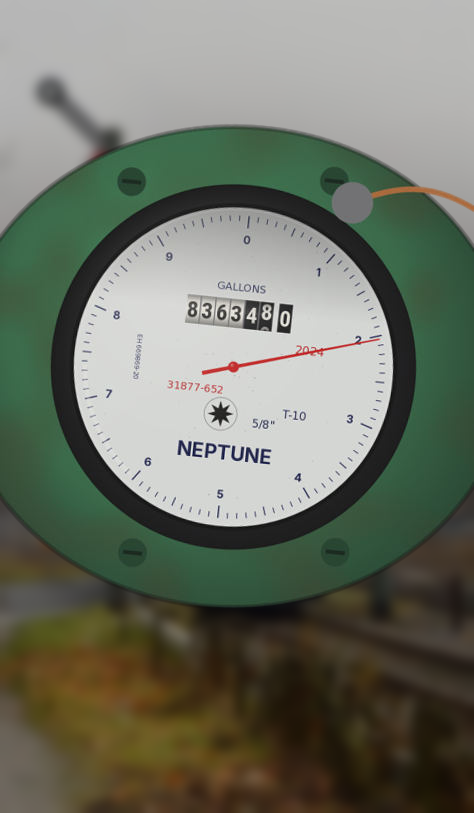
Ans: {"value": 8363482.0, "unit": "gal"}
